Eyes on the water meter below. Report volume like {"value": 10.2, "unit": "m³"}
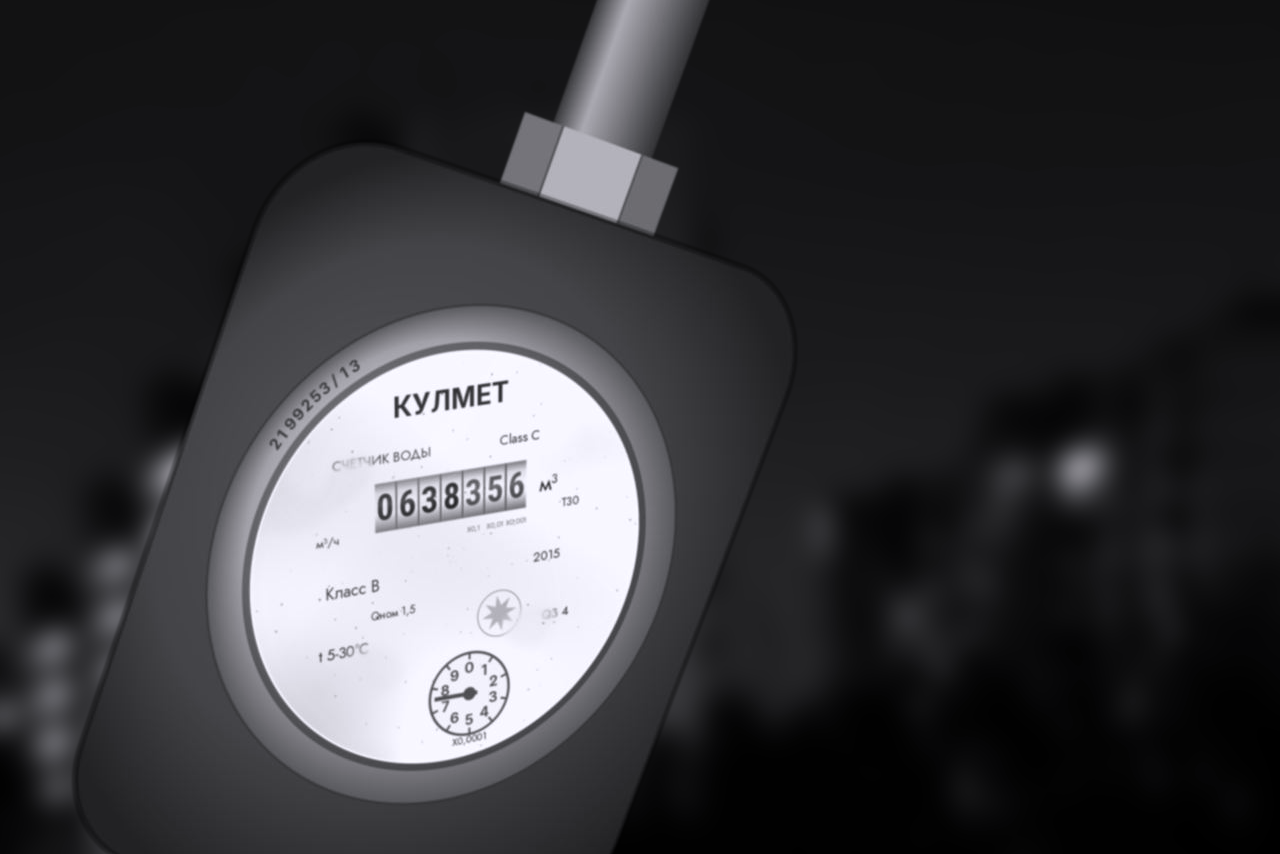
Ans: {"value": 638.3567, "unit": "m³"}
